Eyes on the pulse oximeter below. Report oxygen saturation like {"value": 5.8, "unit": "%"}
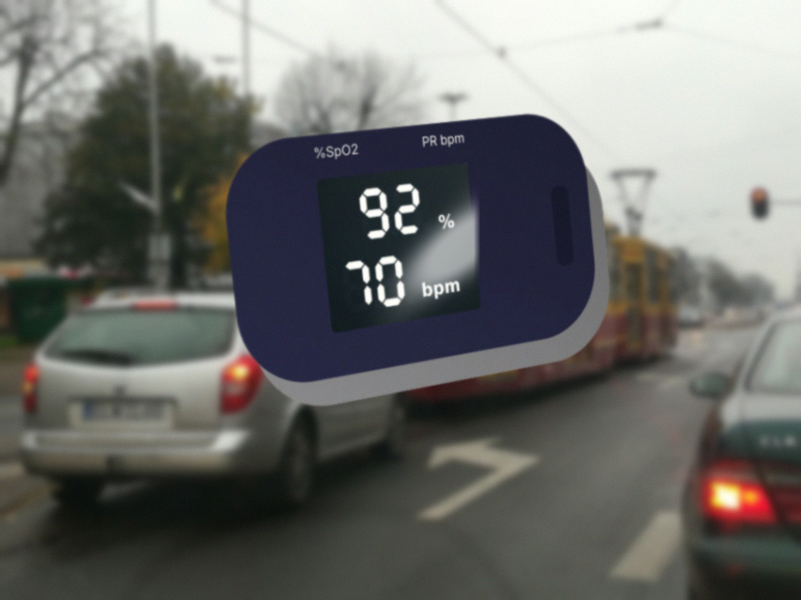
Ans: {"value": 92, "unit": "%"}
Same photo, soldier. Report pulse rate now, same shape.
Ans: {"value": 70, "unit": "bpm"}
